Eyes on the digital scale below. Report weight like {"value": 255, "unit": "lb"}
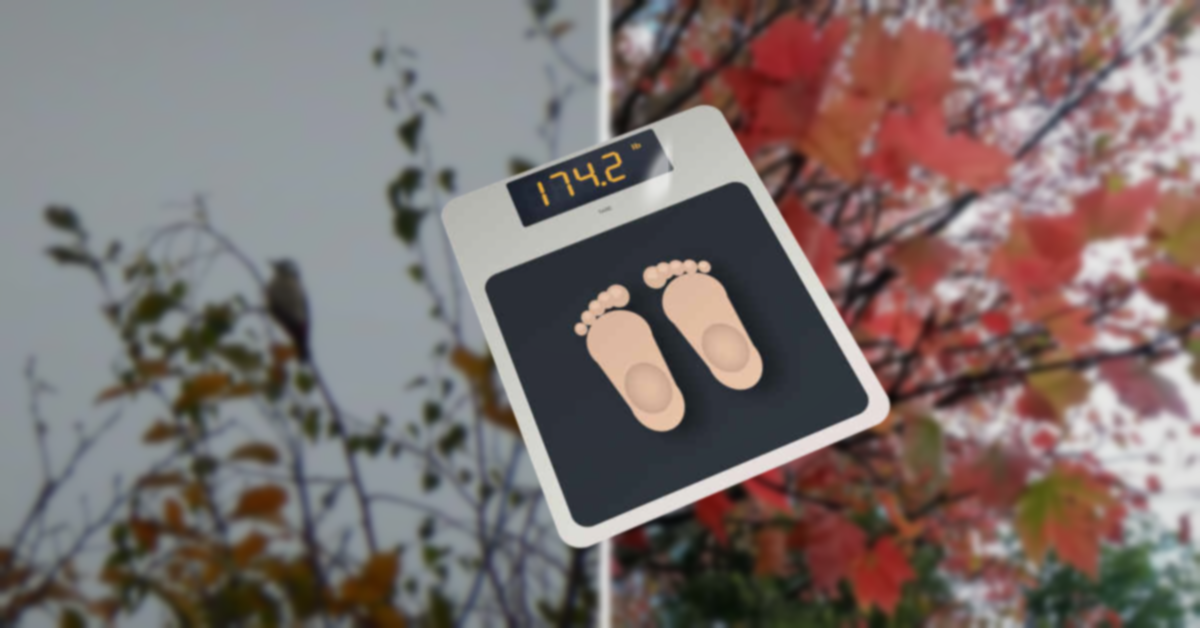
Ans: {"value": 174.2, "unit": "lb"}
